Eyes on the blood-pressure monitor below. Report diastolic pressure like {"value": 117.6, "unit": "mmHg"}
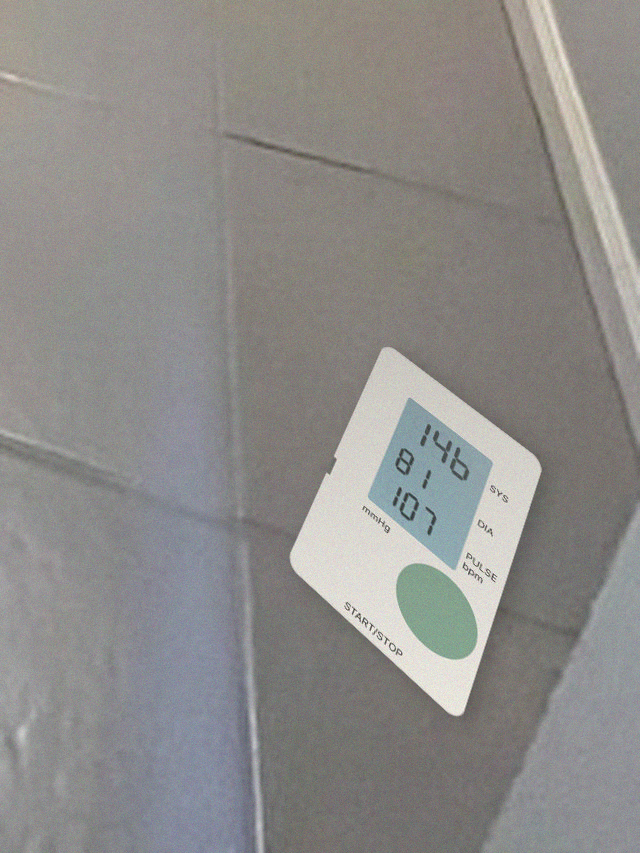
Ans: {"value": 81, "unit": "mmHg"}
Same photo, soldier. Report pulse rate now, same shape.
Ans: {"value": 107, "unit": "bpm"}
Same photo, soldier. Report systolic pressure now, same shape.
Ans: {"value": 146, "unit": "mmHg"}
